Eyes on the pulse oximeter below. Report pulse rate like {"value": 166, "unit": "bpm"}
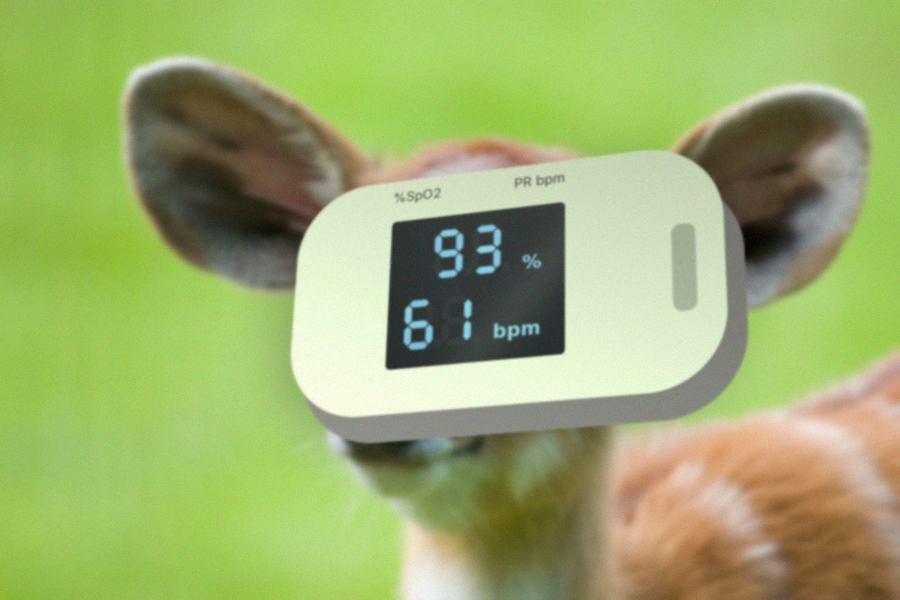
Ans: {"value": 61, "unit": "bpm"}
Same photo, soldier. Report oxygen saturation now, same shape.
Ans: {"value": 93, "unit": "%"}
